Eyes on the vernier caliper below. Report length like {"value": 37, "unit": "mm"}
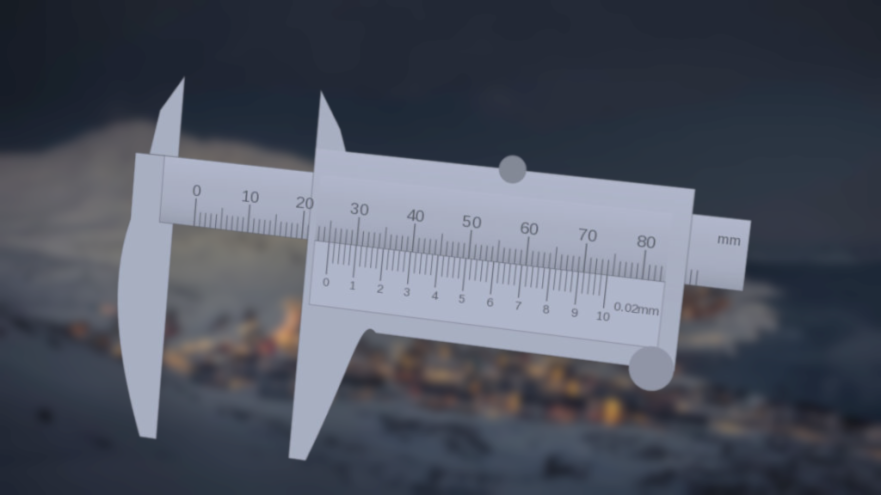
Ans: {"value": 25.0, "unit": "mm"}
